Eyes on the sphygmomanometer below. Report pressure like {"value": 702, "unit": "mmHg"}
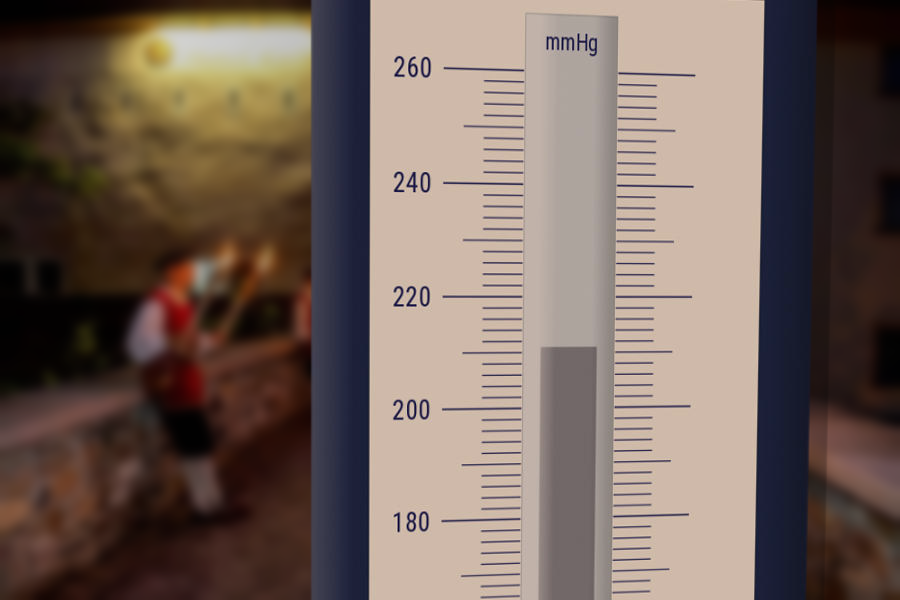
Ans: {"value": 211, "unit": "mmHg"}
